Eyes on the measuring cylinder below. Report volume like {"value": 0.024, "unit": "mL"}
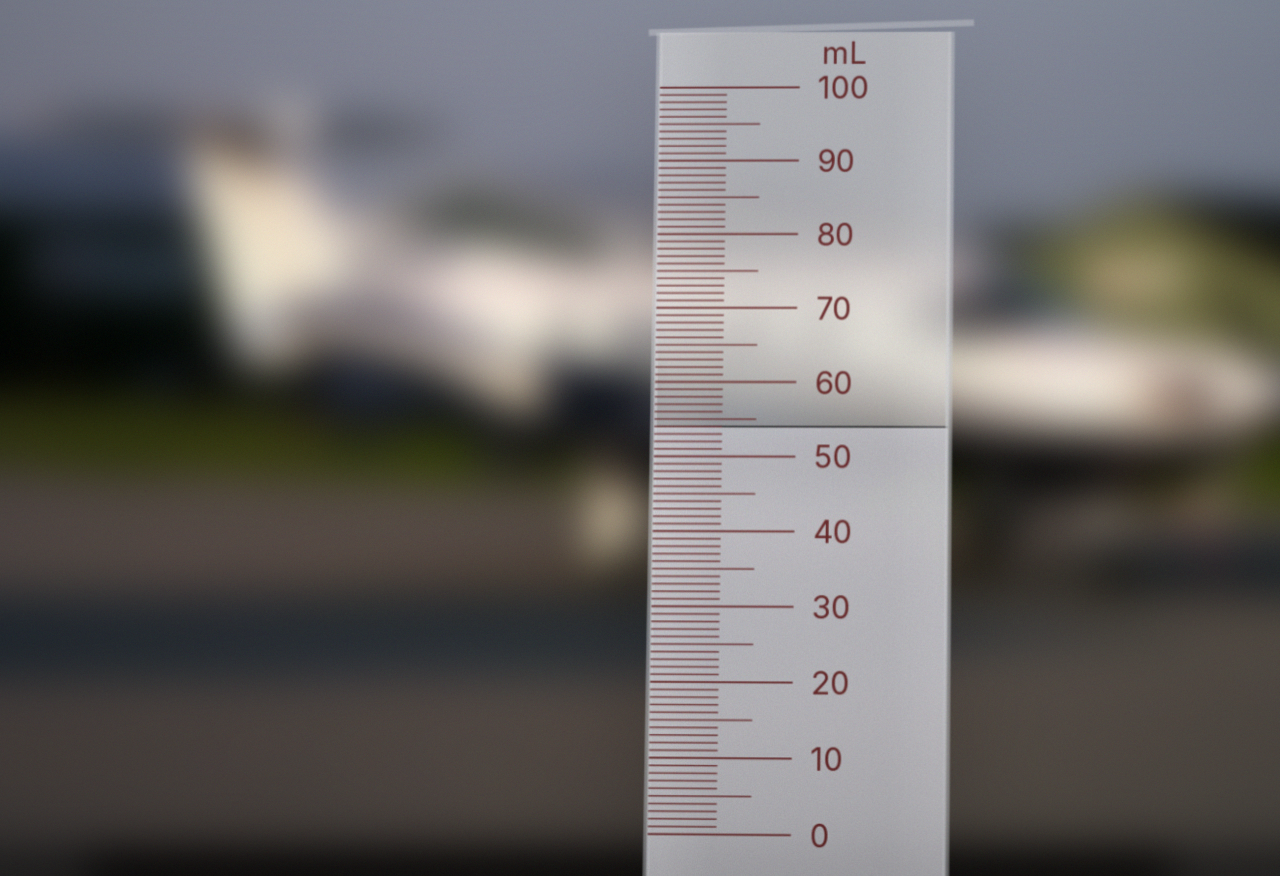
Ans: {"value": 54, "unit": "mL"}
